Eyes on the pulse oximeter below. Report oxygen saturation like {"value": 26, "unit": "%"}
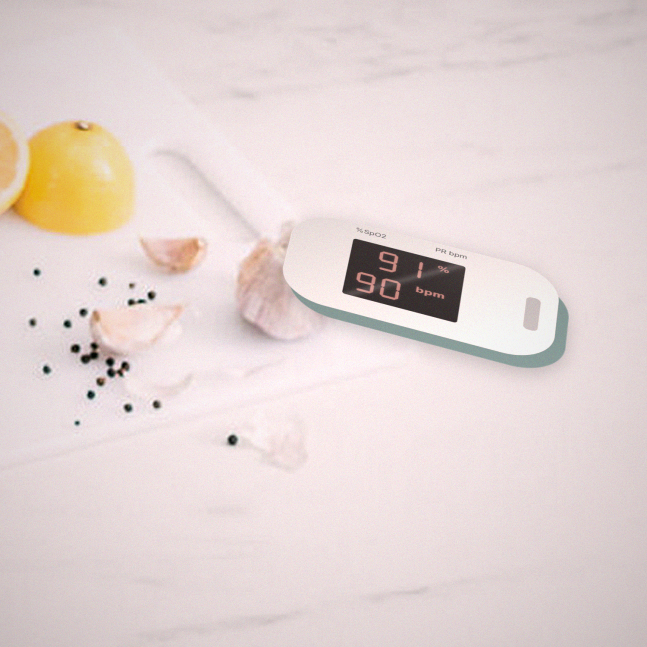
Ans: {"value": 91, "unit": "%"}
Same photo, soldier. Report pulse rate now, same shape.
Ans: {"value": 90, "unit": "bpm"}
